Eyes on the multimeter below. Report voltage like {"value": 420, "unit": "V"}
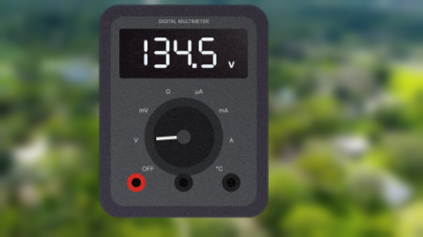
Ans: {"value": 134.5, "unit": "V"}
